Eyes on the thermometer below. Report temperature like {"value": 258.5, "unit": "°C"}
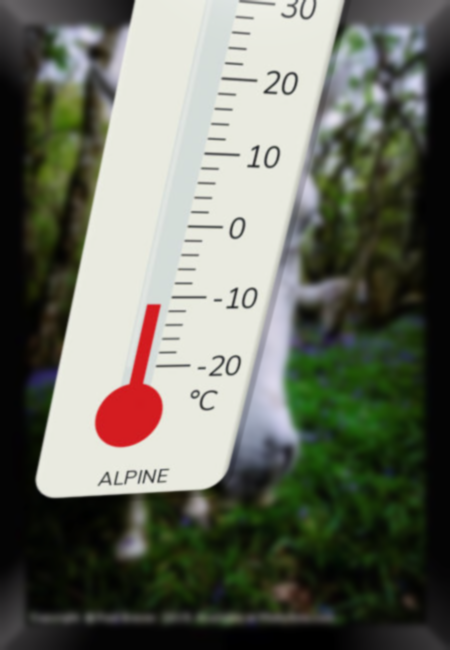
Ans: {"value": -11, "unit": "°C"}
